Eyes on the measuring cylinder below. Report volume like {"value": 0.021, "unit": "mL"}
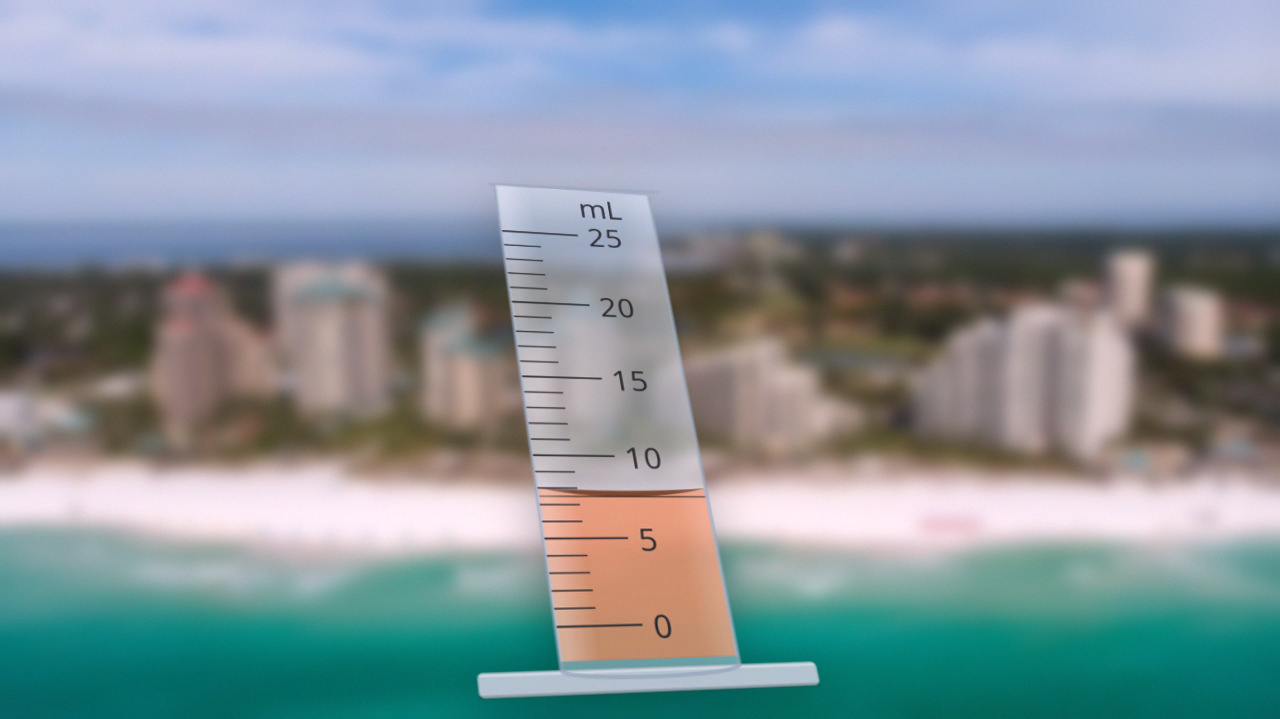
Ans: {"value": 7.5, "unit": "mL"}
